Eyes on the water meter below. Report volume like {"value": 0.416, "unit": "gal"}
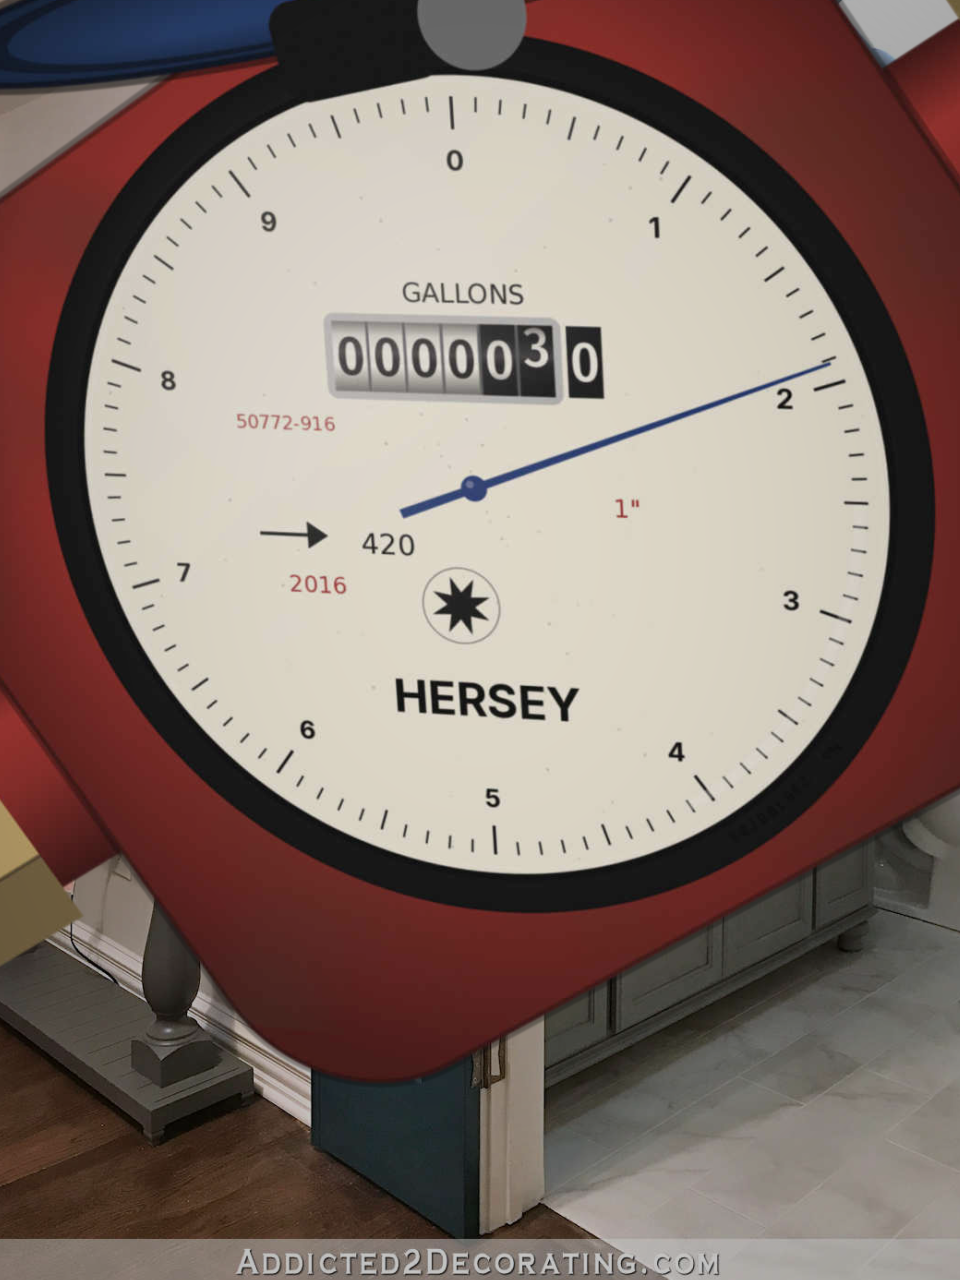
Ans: {"value": 31.9, "unit": "gal"}
